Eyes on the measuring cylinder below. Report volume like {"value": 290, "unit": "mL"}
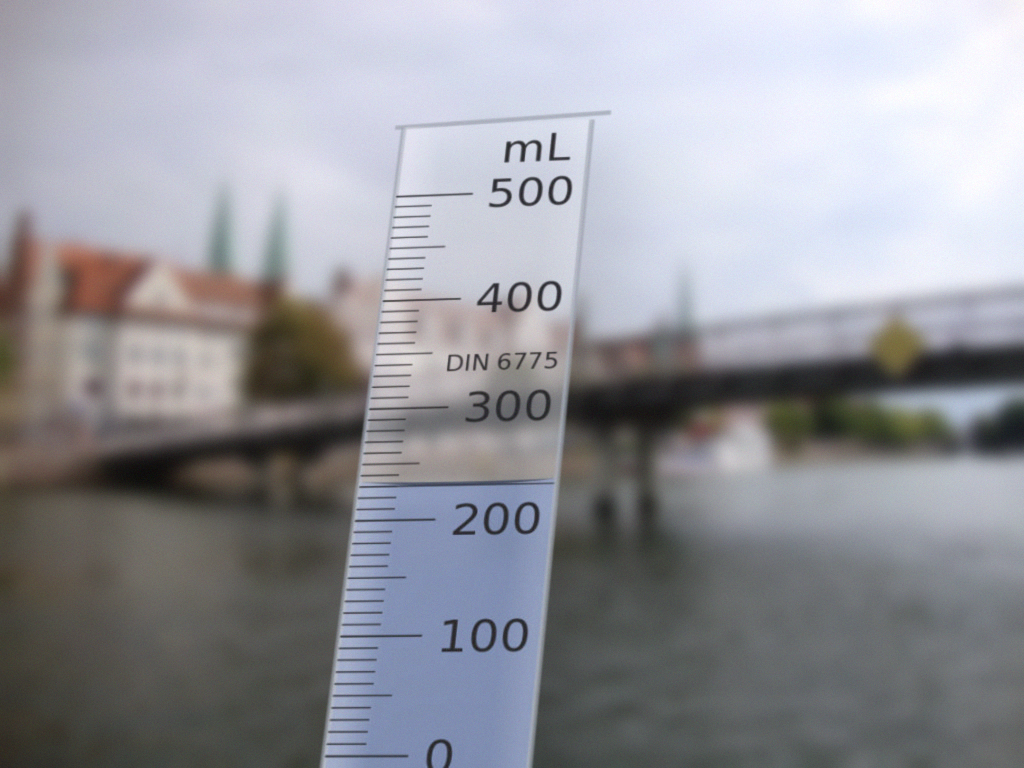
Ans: {"value": 230, "unit": "mL"}
